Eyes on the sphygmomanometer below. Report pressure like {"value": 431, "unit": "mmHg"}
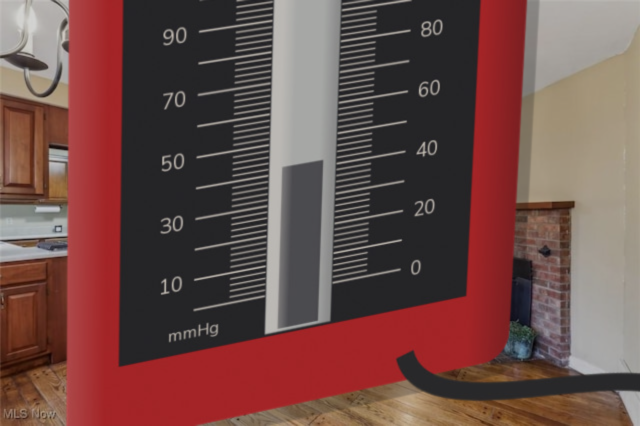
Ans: {"value": 42, "unit": "mmHg"}
